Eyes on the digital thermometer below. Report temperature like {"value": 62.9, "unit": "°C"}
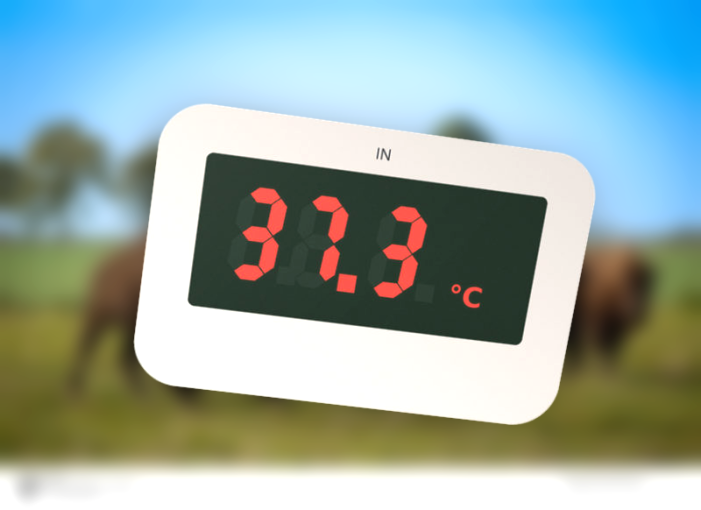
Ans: {"value": 37.3, "unit": "°C"}
